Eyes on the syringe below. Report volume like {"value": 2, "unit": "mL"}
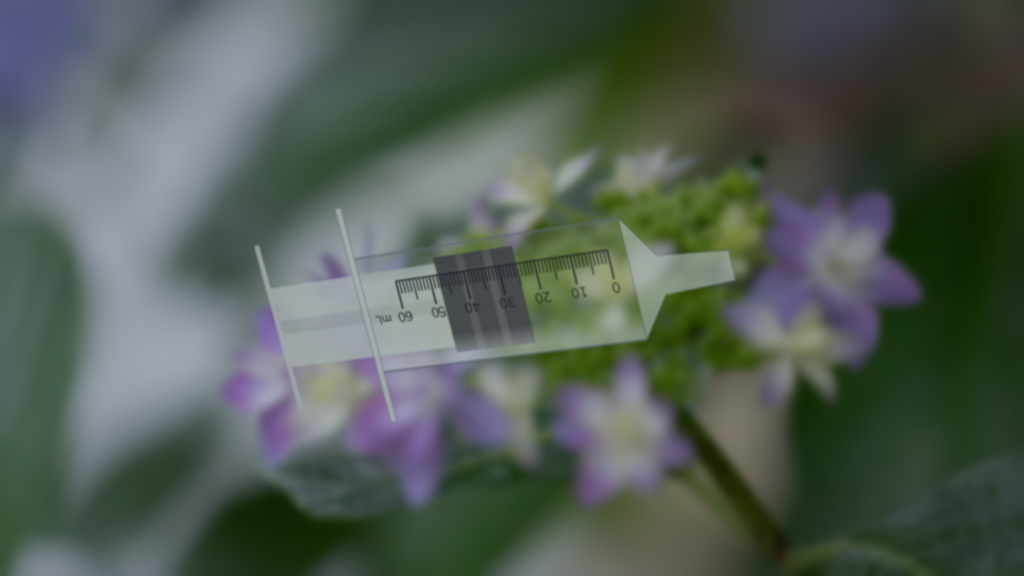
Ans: {"value": 25, "unit": "mL"}
